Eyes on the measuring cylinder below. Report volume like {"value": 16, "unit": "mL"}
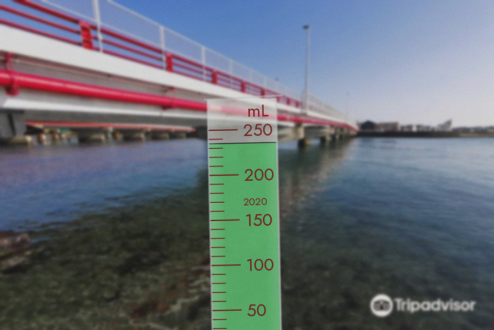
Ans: {"value": 235, "unit": "mL"}
